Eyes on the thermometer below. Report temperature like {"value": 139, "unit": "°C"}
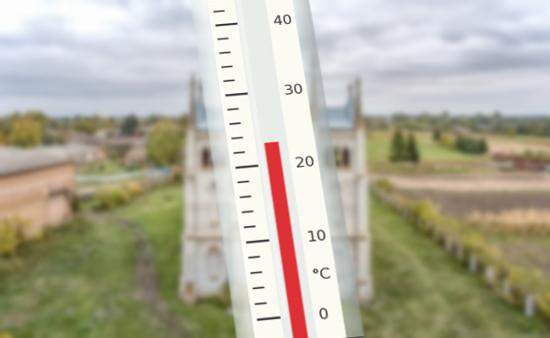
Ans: {"value": 23, "unit": "°C"}
